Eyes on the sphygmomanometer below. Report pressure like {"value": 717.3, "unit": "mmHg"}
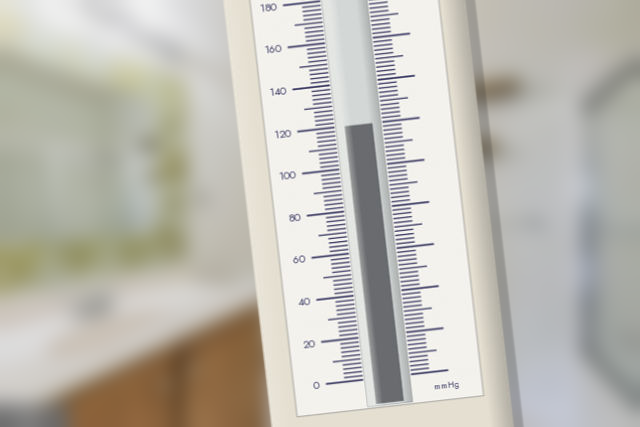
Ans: {"value": 120, "unit": "mmHg"}
